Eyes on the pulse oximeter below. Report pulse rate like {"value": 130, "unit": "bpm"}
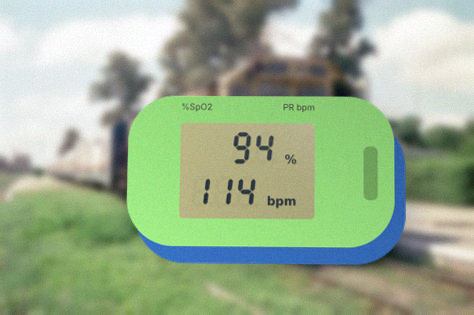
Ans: {"value": 114, "unit": "bpm"}
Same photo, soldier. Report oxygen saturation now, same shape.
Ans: {"value": 94, "unit": "%"}
